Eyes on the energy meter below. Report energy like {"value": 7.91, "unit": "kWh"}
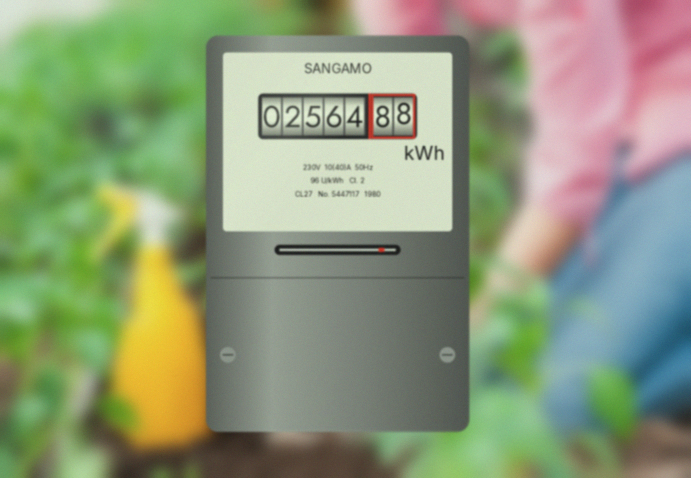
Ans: {"value": 2564.88, "unit": "kWh"}
